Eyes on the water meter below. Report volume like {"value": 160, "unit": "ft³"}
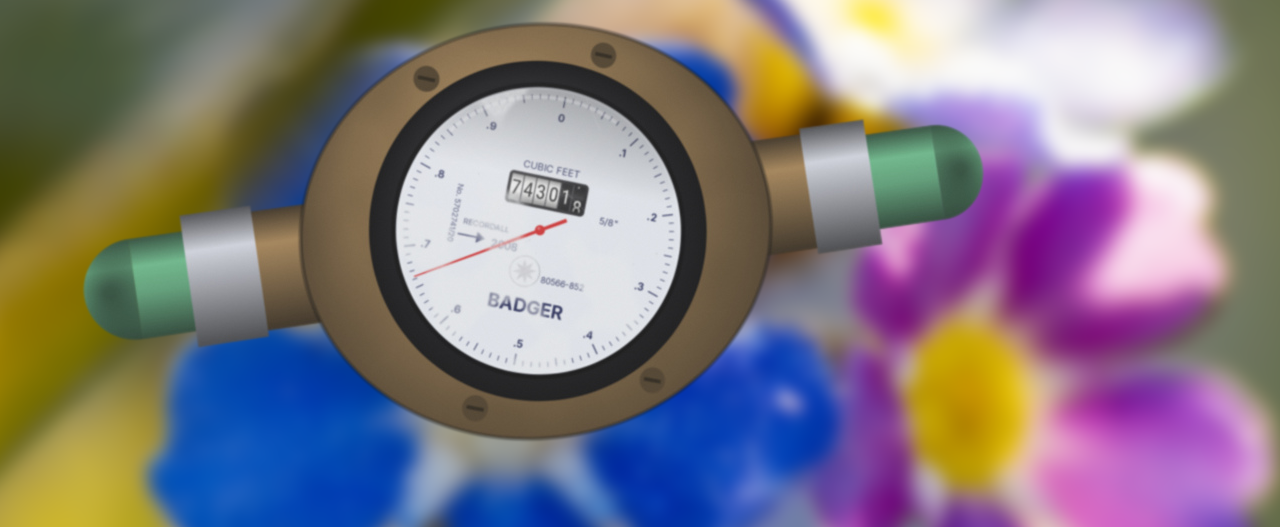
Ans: {"value": 743017.66, "unit": "ft³"}
